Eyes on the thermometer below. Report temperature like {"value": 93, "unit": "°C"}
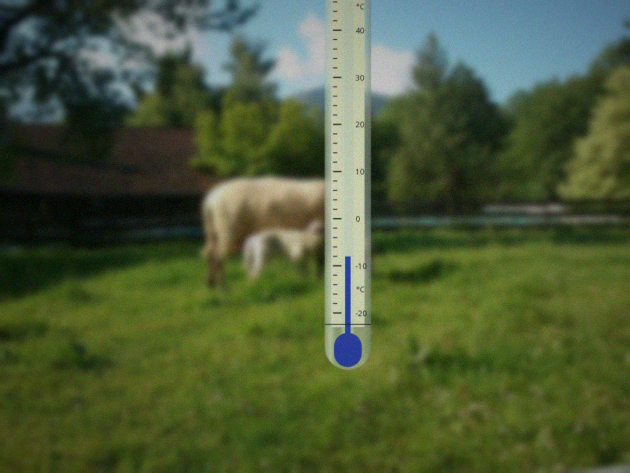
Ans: {"value": -8, "unit": "°C"}
